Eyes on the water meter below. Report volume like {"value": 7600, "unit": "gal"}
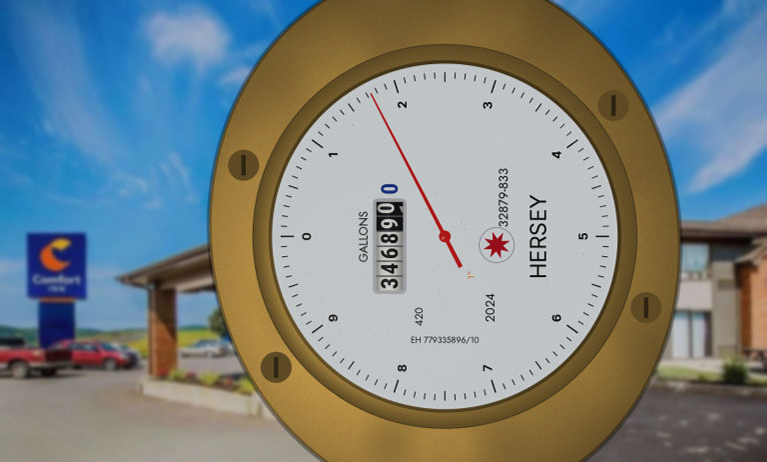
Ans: {"value": 3468901.7, "unit": "gal"}
